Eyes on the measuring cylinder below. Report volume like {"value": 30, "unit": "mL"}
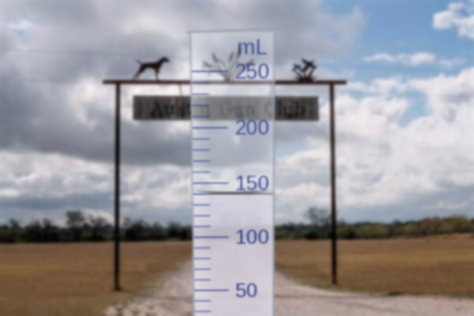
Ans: {"value": 140, "unit": "mL"}
